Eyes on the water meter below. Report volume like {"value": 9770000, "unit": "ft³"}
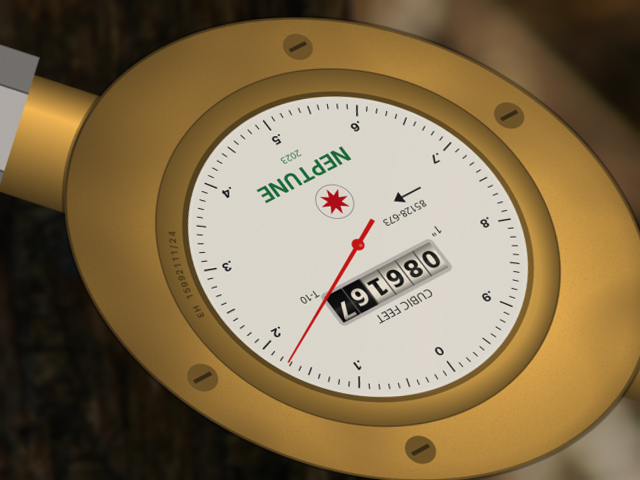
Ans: {"value": 86167.17, "unit": "ft³"}
